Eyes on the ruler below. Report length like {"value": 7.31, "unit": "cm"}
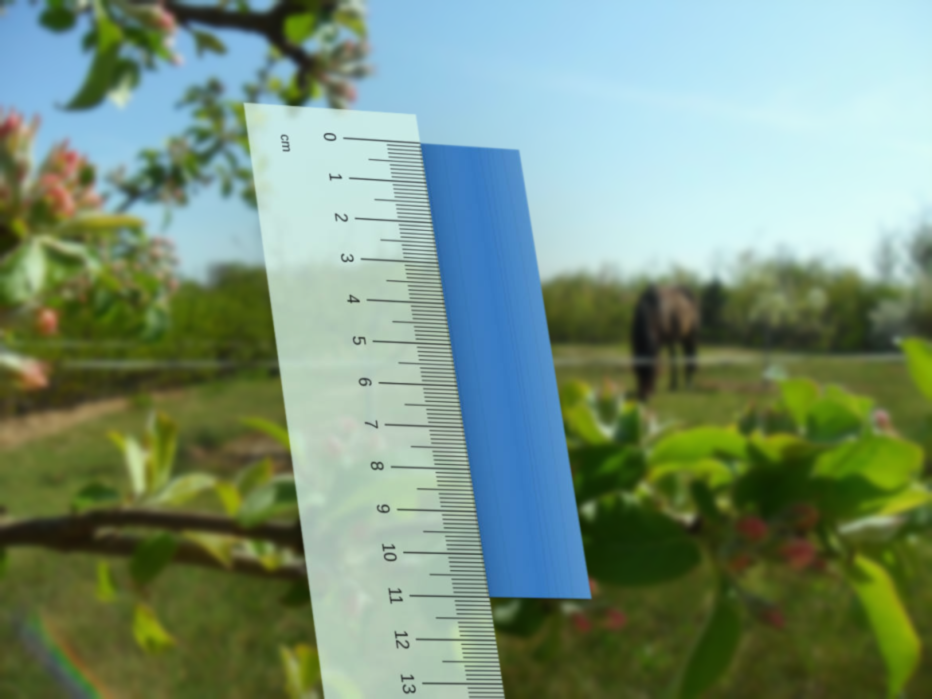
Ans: {"value": 11, "unit": "cm"}
